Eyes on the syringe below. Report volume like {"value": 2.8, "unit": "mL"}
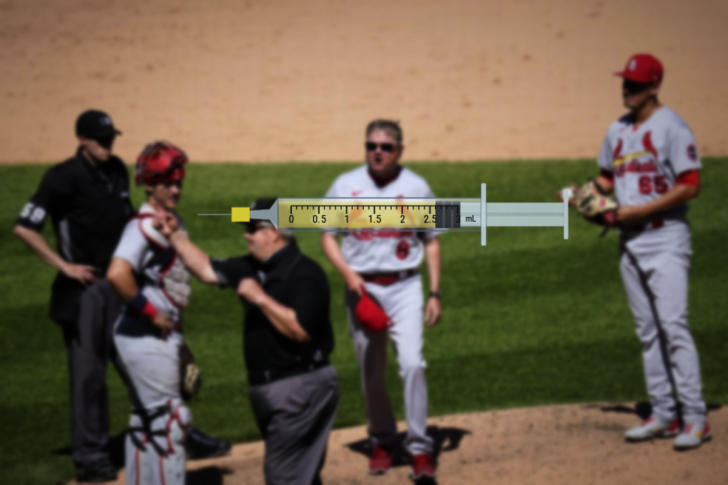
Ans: {"value": 2.6, "unit": "mL"}
